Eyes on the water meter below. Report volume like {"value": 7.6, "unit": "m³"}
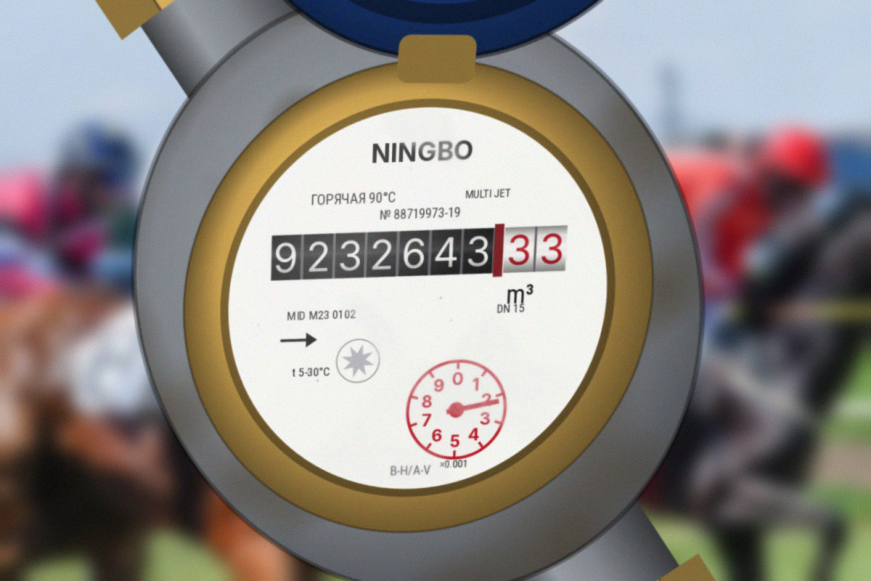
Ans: {"value": 9232643.332, "unit": "m³"}
